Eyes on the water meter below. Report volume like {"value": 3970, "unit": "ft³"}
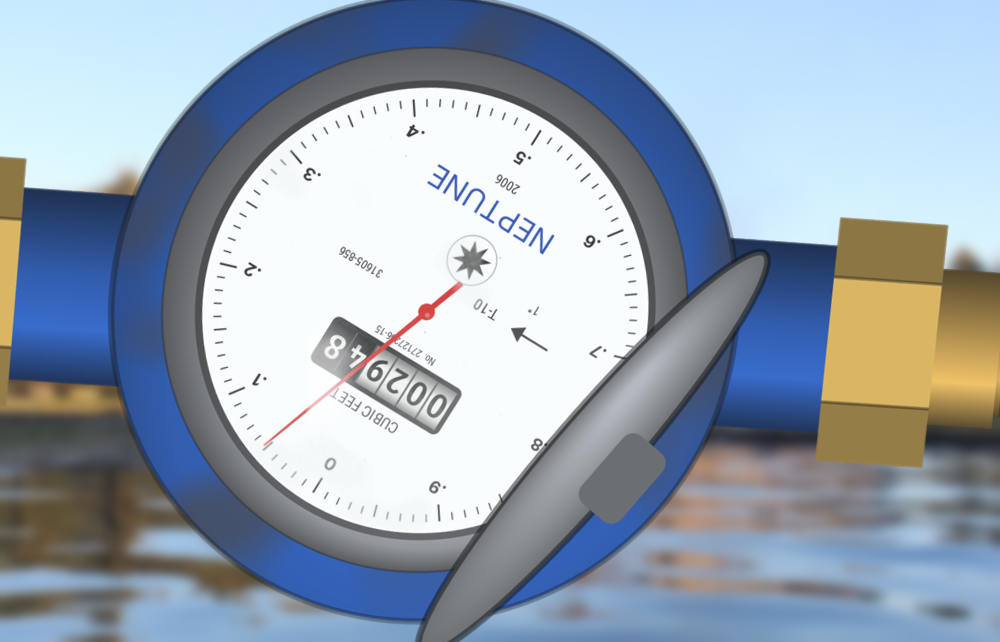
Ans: {"value": 2948.05, "unit": "ft³"}
